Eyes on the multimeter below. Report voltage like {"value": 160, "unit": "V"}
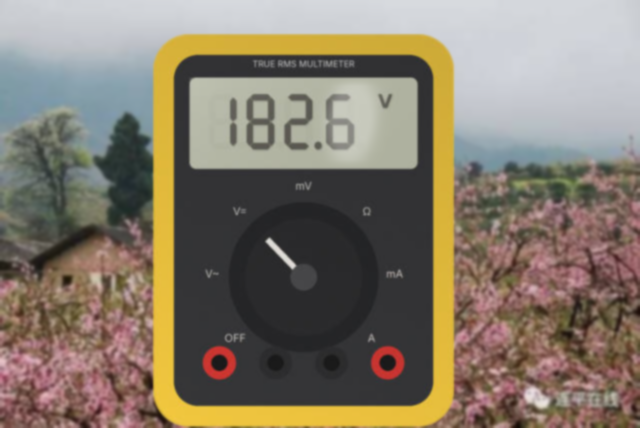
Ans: {"value": 182.6, "unit": "V"}
